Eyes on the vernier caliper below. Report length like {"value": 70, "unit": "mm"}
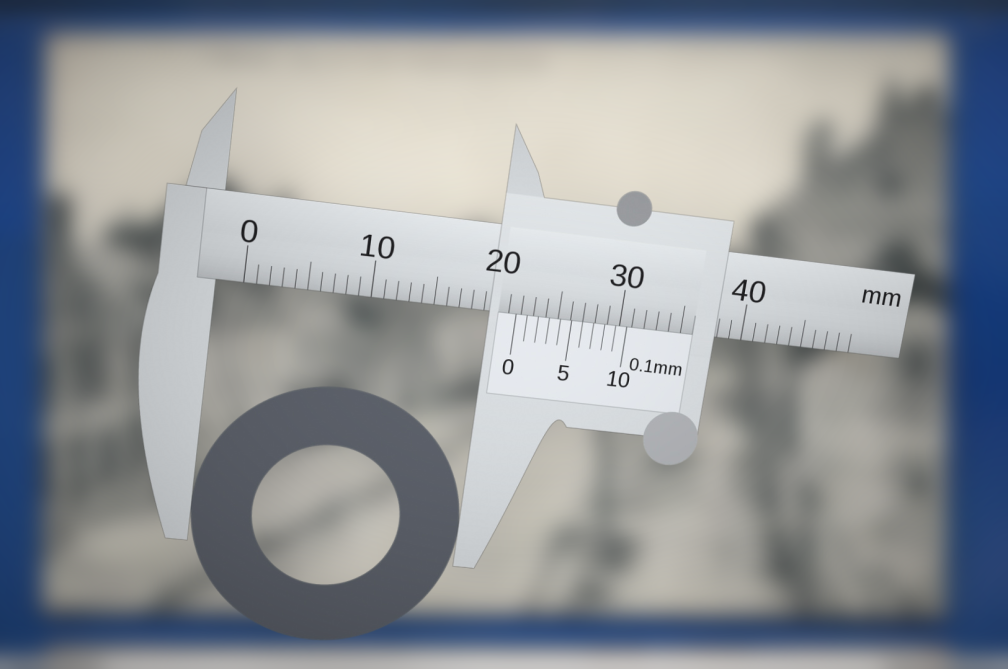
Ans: {"value": 21.6, "unit": "mm"}
